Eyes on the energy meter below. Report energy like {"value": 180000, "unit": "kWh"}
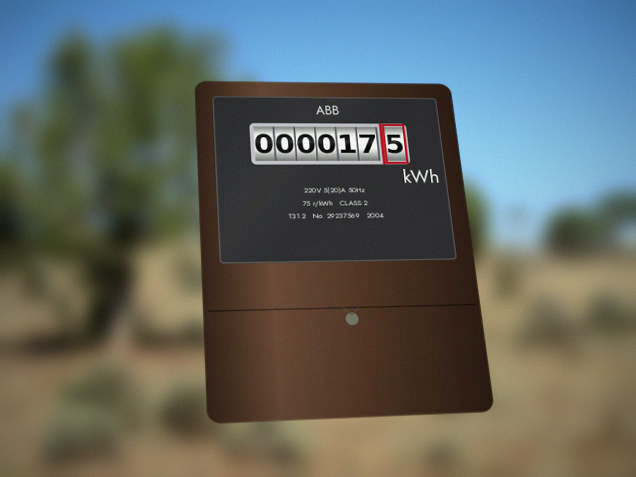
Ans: {"value": 17.5, "unit": "kWh"}
